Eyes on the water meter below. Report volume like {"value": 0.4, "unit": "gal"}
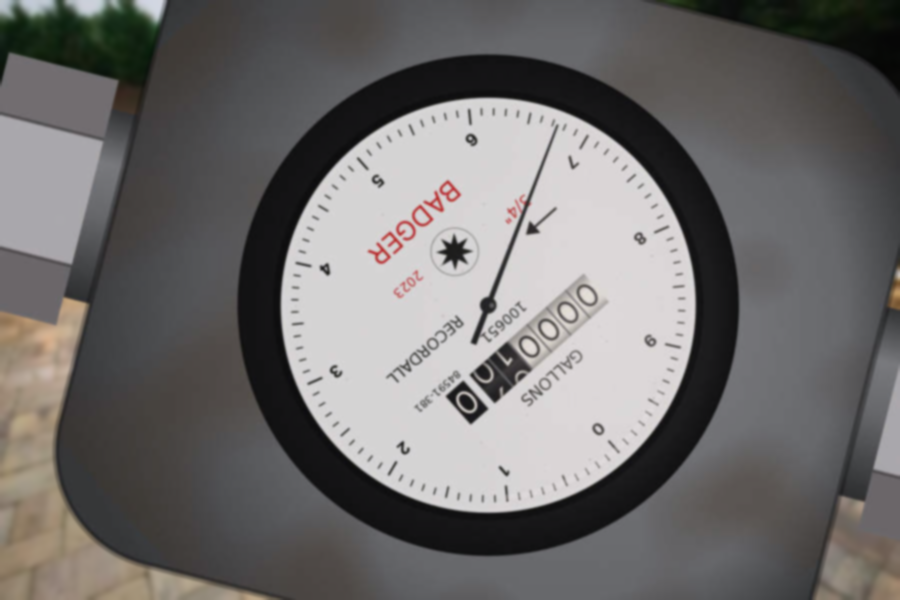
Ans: {"value": 96.7, "unit": "gal"}
